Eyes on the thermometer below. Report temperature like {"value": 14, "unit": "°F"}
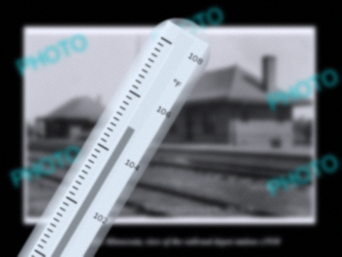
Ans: {"value": 105, "unit": "°F"}
